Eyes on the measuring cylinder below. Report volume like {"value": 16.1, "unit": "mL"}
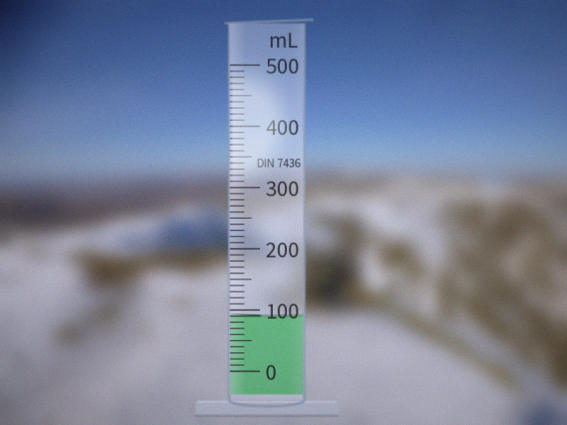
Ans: {"value": 90, "unit": "mL"}
